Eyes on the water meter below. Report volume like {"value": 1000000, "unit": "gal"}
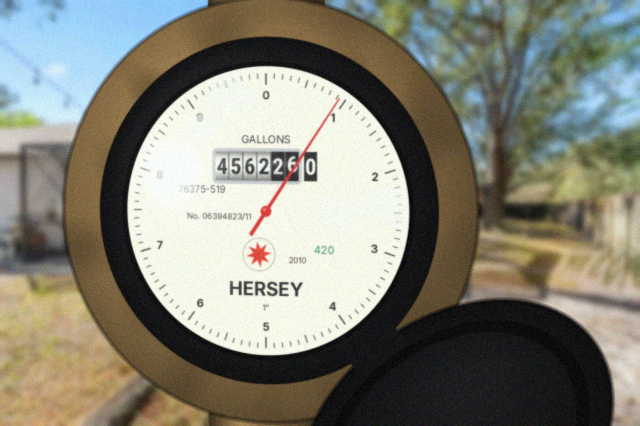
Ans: {"value": 4562260.9, "unit": "gal"}
